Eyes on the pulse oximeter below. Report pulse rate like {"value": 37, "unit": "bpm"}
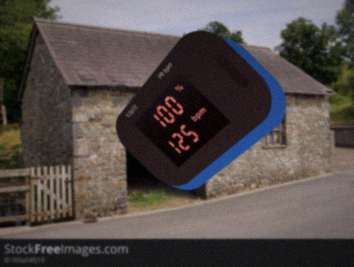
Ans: {"value": 125, "unit": "bpm"}
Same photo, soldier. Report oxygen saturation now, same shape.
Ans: {"value": 100, "unit": "%"}
